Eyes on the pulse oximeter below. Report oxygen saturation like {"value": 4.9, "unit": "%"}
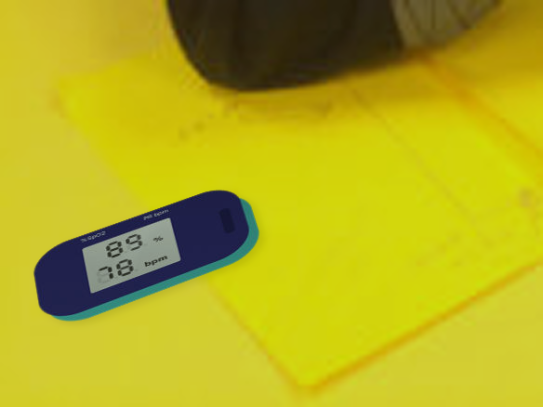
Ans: {"value": 89, "unit": "%"}
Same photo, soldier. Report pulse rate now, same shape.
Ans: {"value": 78, "unit": "bpm"}
